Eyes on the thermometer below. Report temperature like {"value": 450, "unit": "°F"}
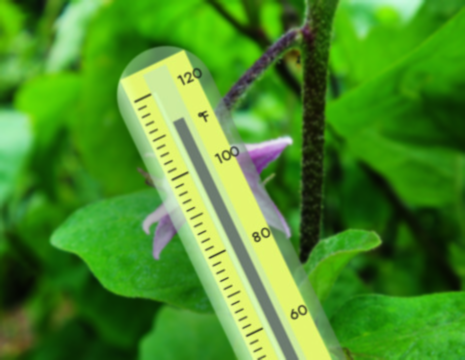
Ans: {"value": 112, "unit": "°F"}
